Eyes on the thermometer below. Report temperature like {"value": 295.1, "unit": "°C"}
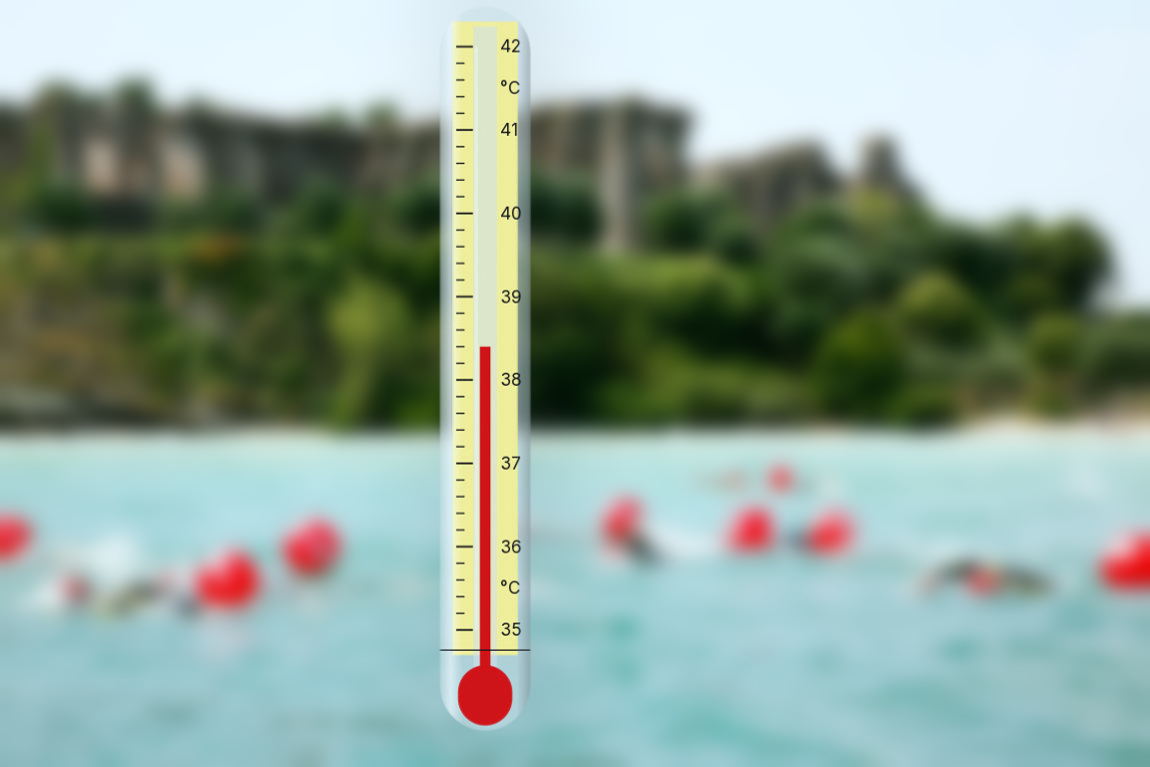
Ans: {"value": 38.4, "unit": "°C"}
